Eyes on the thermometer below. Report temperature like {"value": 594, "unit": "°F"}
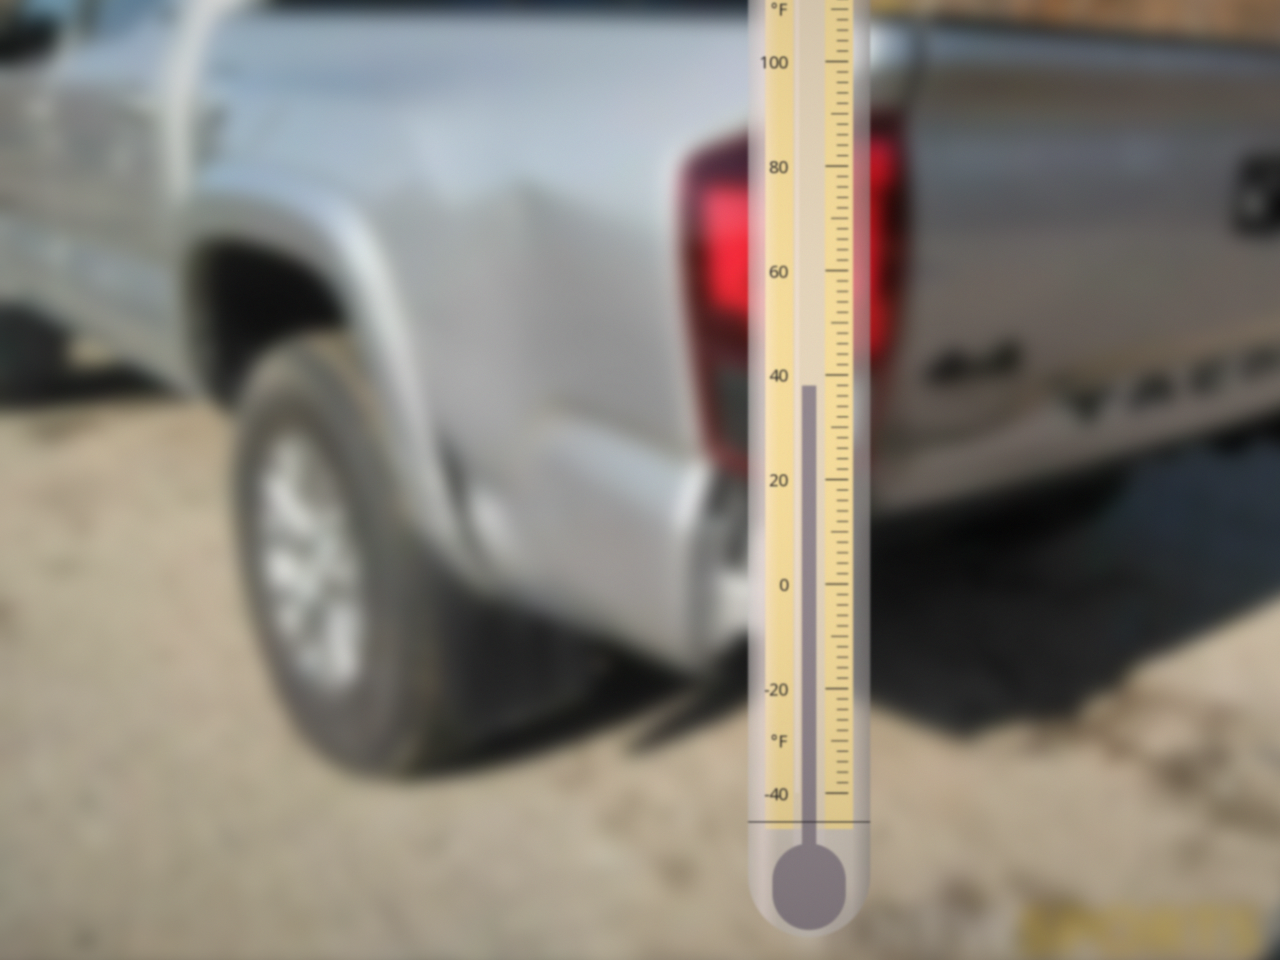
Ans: {"value": 38, "unit": "°F"}
